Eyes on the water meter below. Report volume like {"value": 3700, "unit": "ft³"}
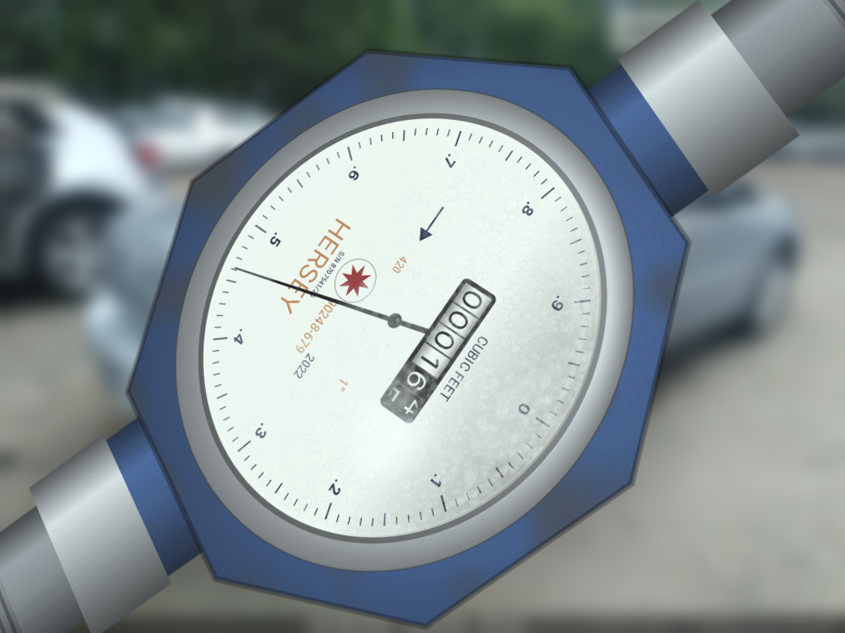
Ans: {"value": 164.46, "unit": "ft³"}
